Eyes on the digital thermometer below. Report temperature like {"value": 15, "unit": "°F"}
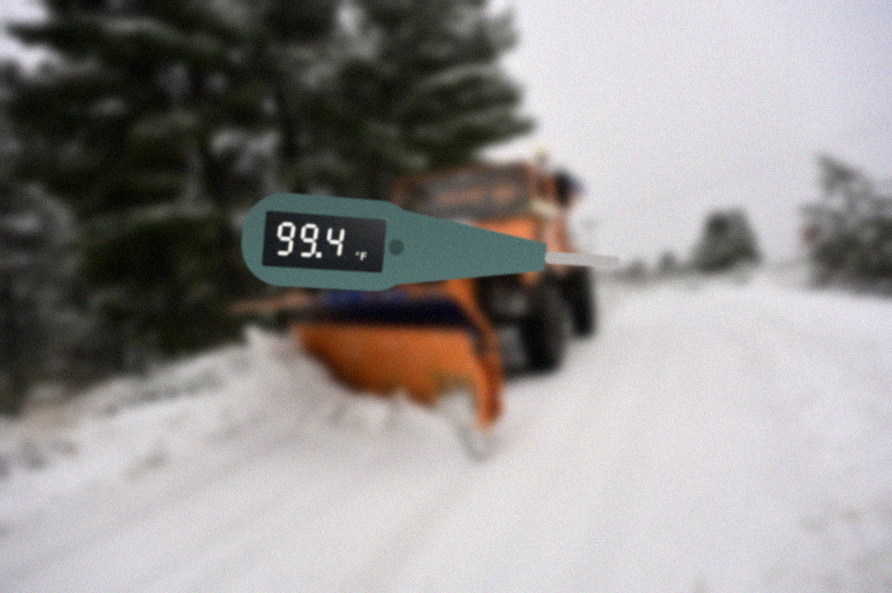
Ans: {"value": 99.4, "unit": "°F"}
